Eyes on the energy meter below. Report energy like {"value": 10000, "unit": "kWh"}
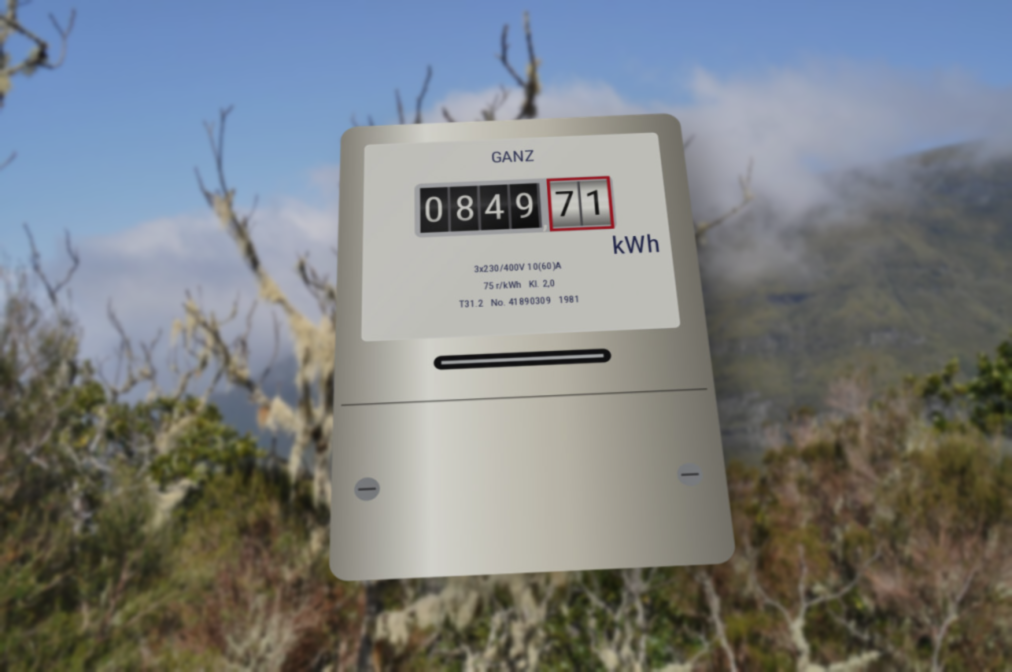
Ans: {"value": 849.71, "unit": "kWh"}
